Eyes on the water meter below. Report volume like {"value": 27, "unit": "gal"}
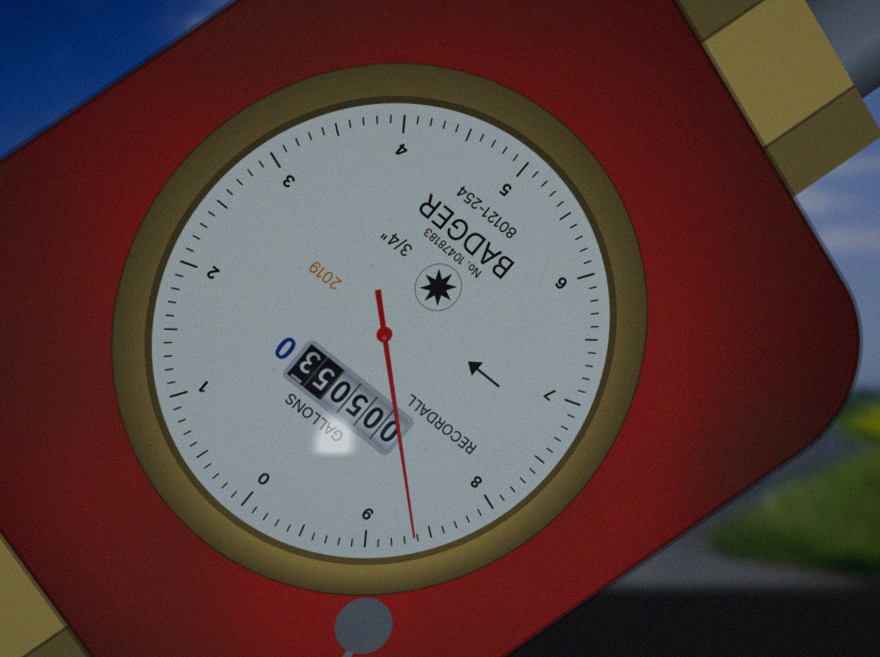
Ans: {"value": 50528.6, "unit": "gal"}
